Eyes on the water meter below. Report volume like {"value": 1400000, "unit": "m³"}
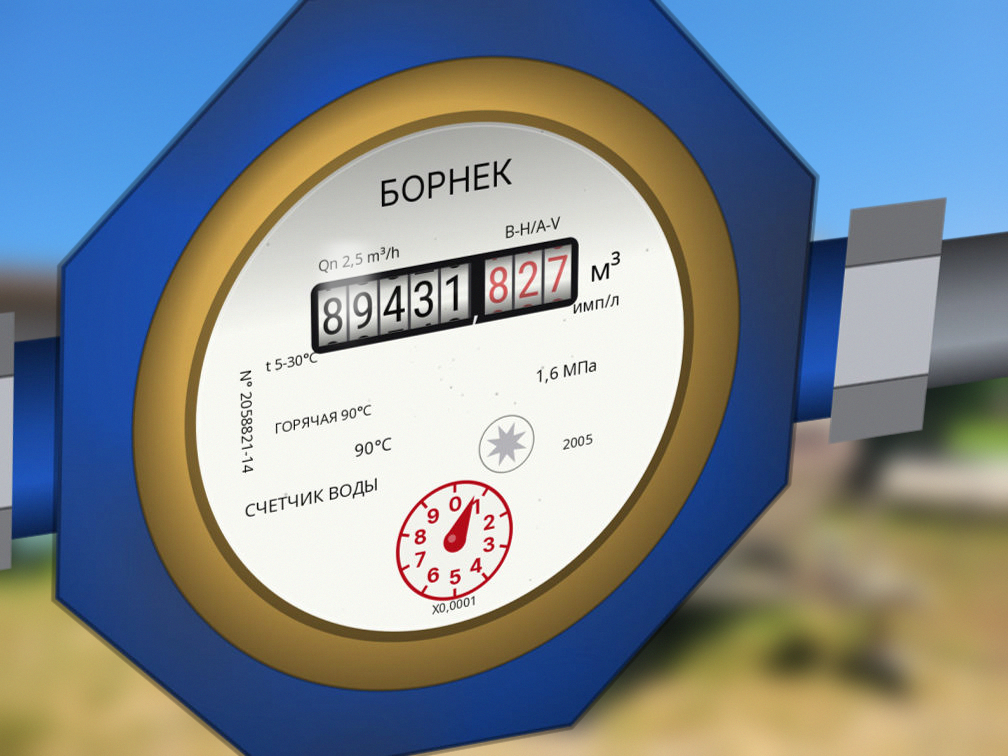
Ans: {"value": 89431.8270, "unit": "m³"}
